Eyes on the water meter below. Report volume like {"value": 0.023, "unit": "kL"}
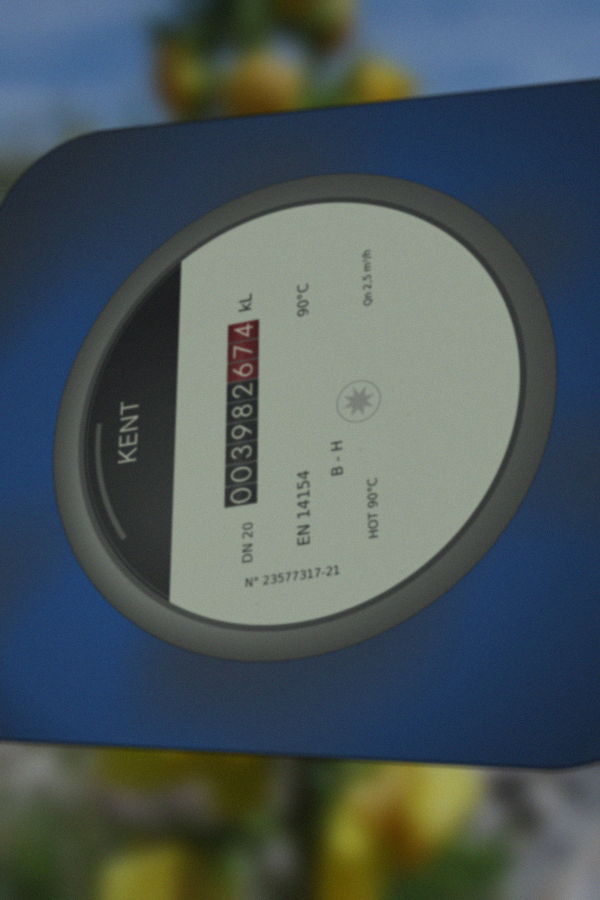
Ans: {"value": 3982.674, "unit": "kL"}
